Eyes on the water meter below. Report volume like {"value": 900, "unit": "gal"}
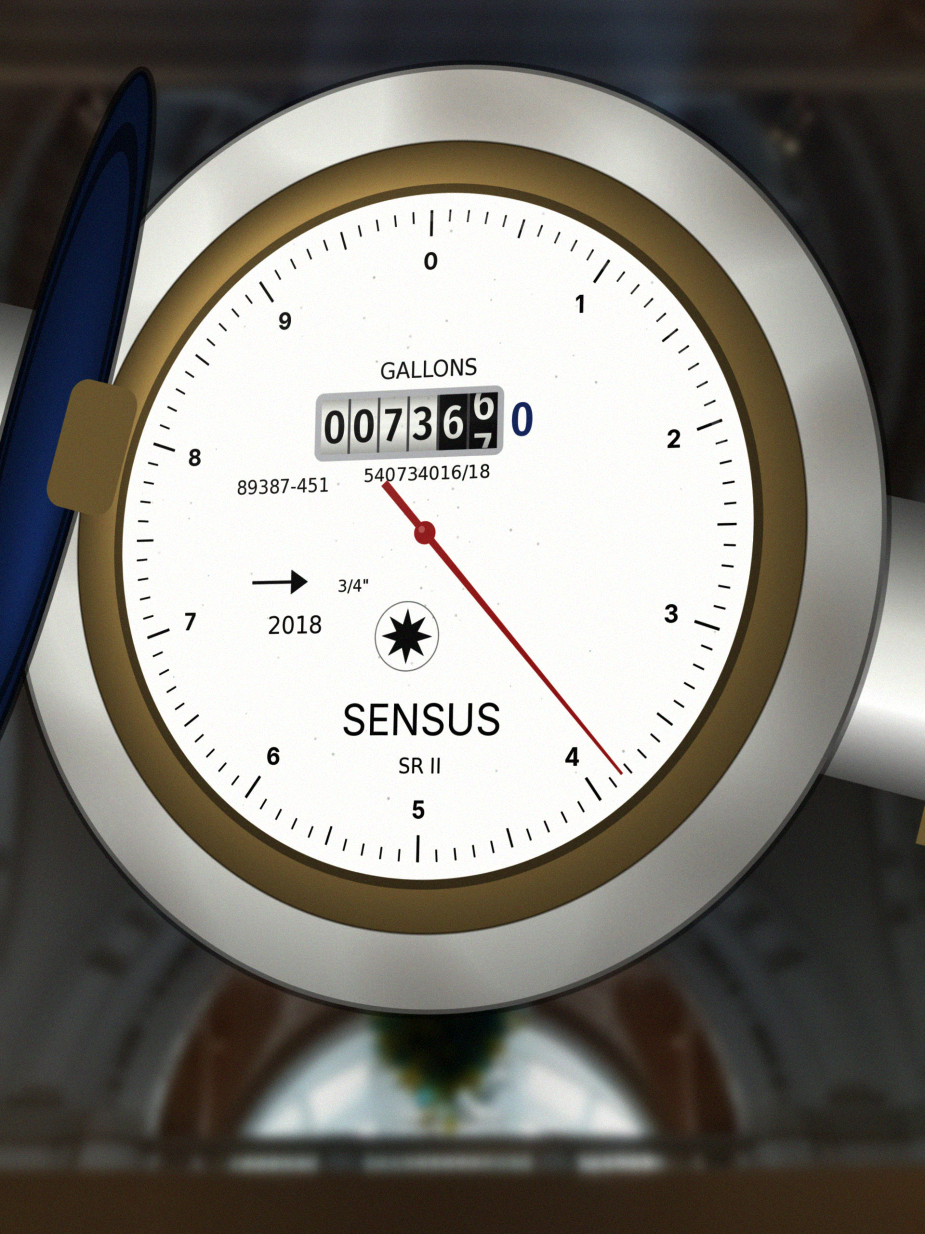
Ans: {"value": 73663.8, "unit": "gal"}
